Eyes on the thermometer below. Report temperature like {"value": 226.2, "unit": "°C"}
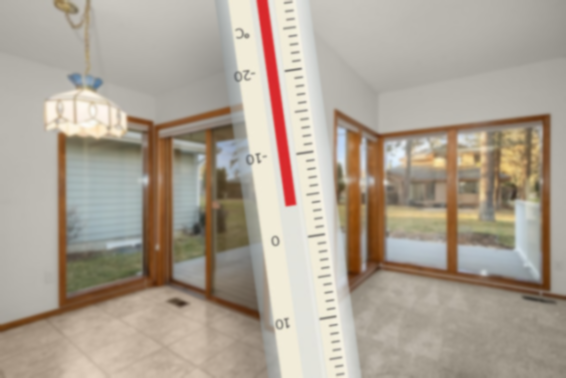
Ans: {"value": -4, "unit": "°C"}
